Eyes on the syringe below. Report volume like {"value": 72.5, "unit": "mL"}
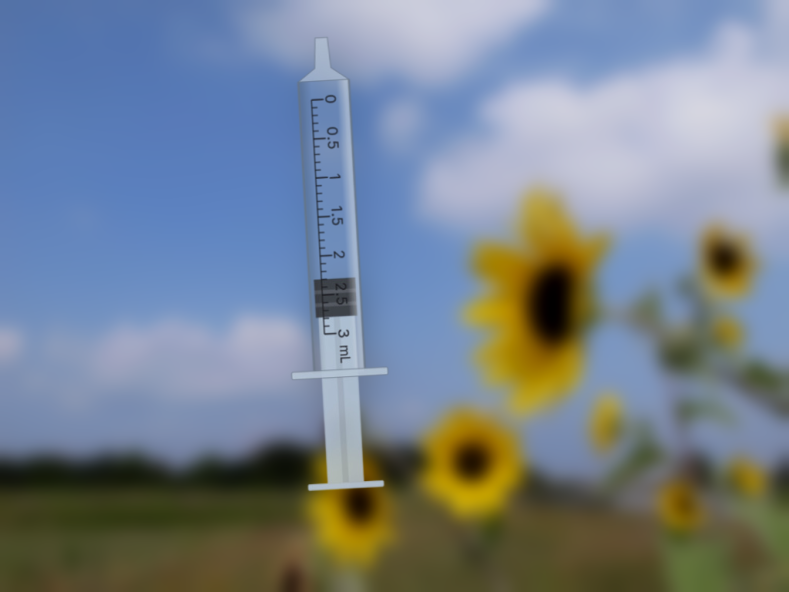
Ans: {"value": 2.3, "unit": "mL"}
